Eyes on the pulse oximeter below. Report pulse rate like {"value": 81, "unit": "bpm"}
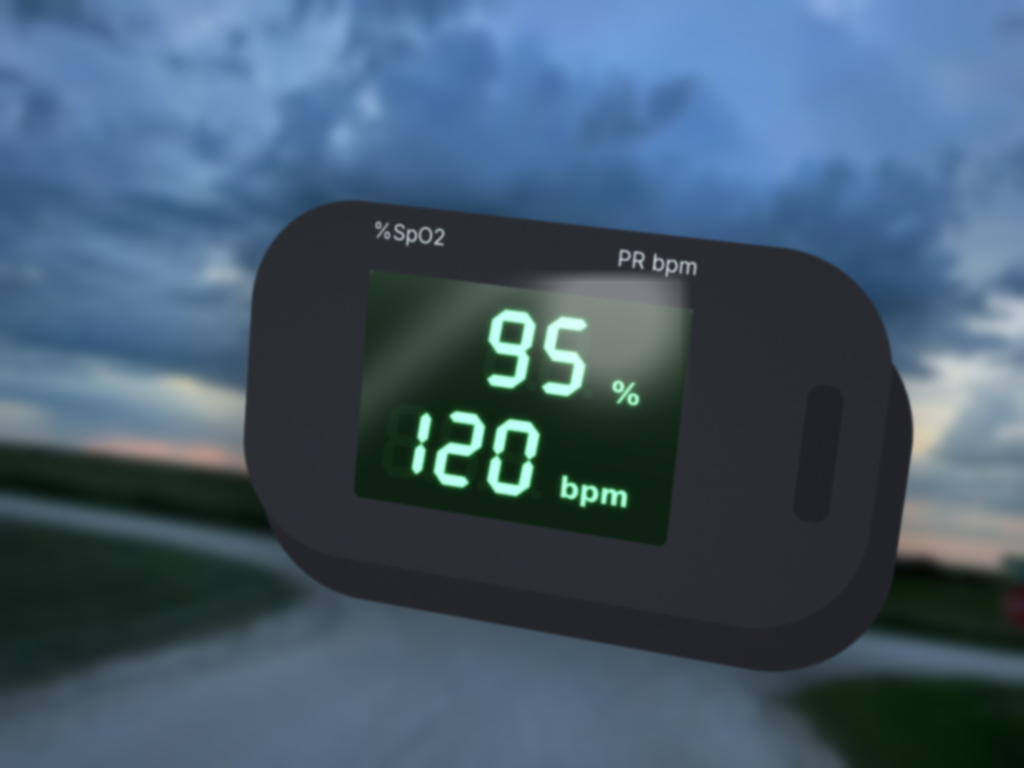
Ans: {"value": 120, "unit": "bpm"}
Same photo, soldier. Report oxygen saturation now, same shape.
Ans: {"value": 95, "unit": "%"}
